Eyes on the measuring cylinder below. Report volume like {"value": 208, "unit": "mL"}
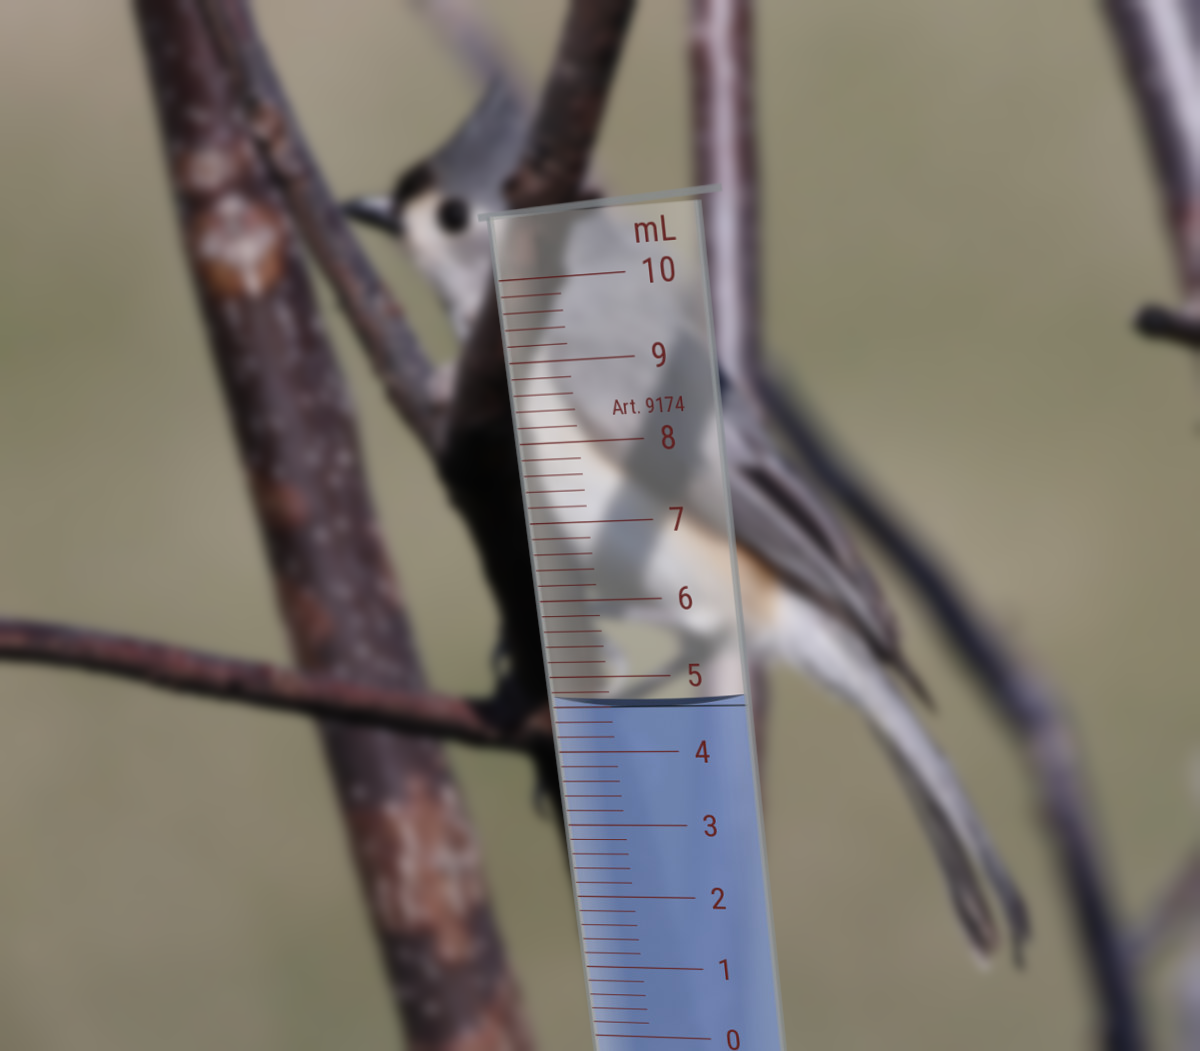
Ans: {"value": 4.6, "unit": "mL"}
